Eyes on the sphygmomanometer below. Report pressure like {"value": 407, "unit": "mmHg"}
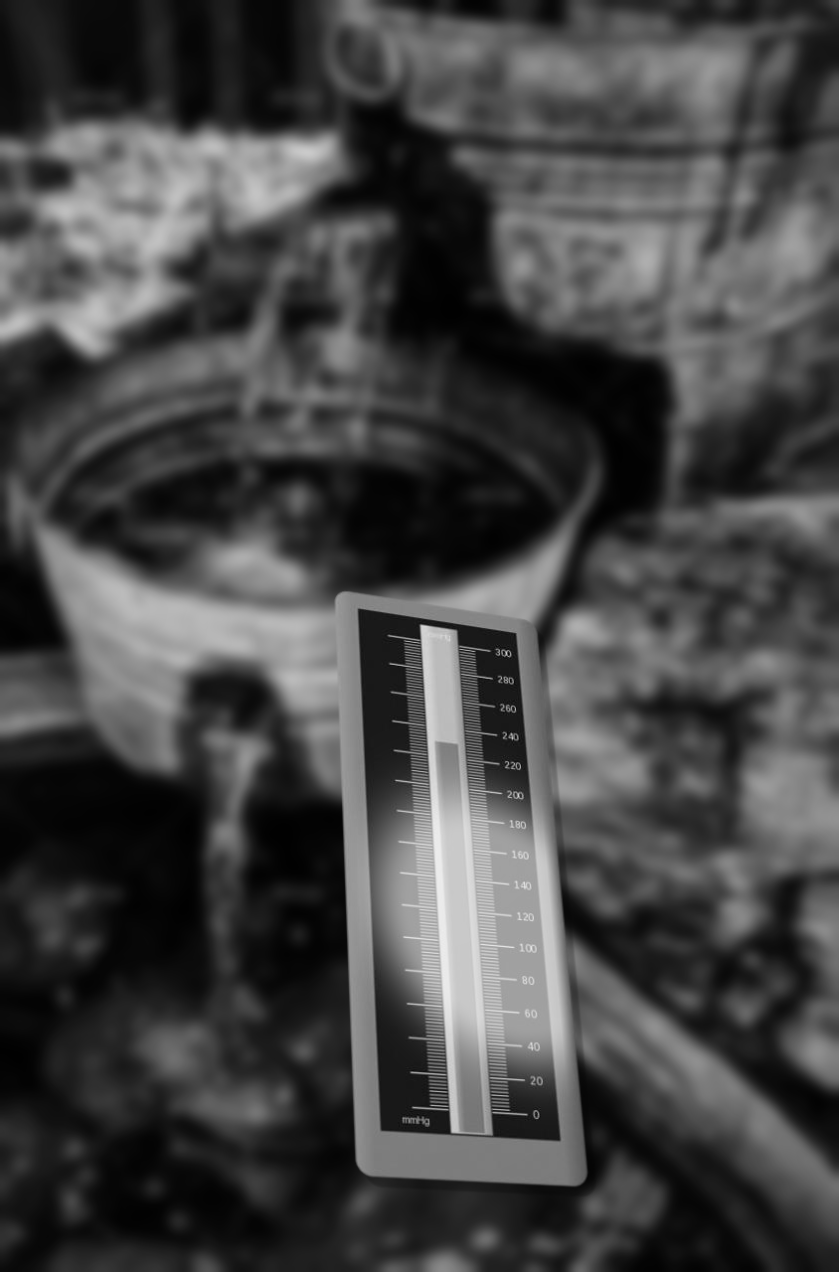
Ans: {"value": 230, "unit": "mmHg"}
